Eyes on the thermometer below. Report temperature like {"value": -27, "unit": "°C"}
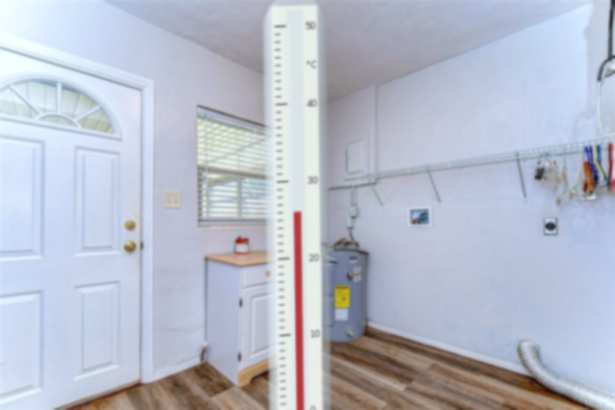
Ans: {"value": 26, "unit": "°C"}
